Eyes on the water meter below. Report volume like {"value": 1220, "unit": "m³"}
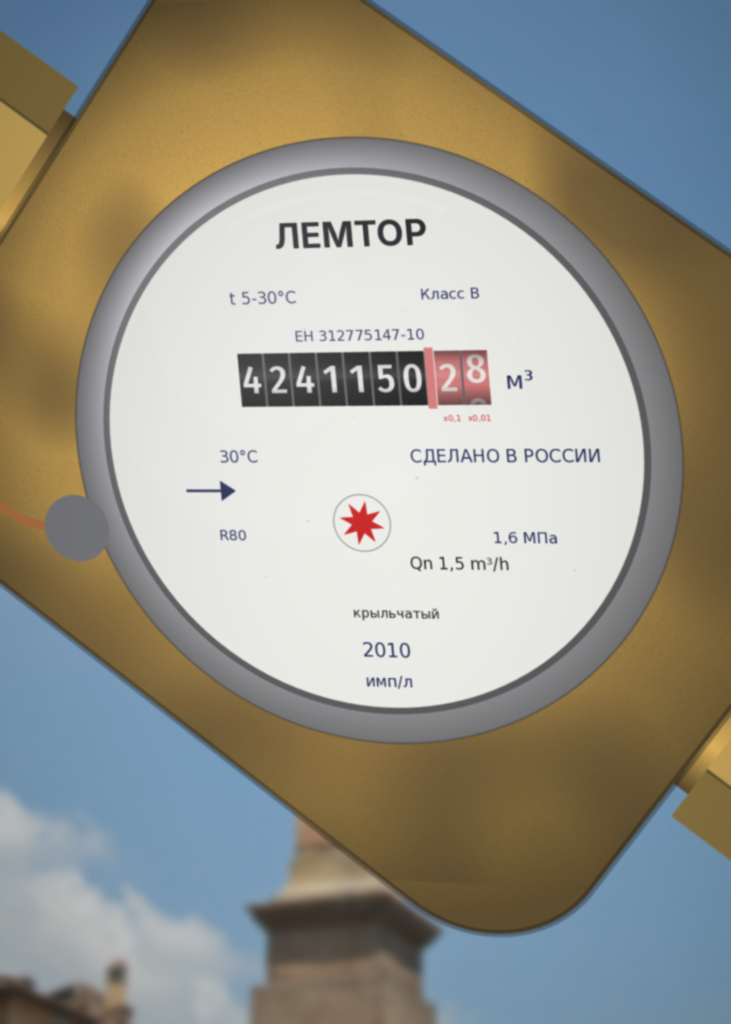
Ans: {"value": 4241150.28, "unit": "m³"}
